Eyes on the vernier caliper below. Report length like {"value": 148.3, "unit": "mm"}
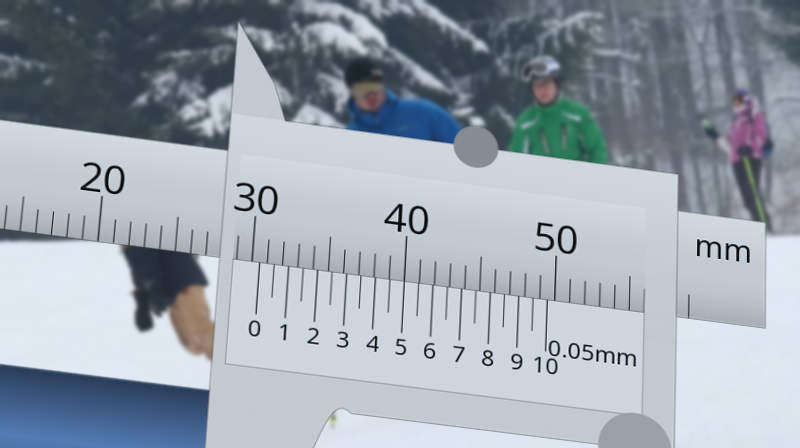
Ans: {"value": 30.5, "unit": "mm"}
